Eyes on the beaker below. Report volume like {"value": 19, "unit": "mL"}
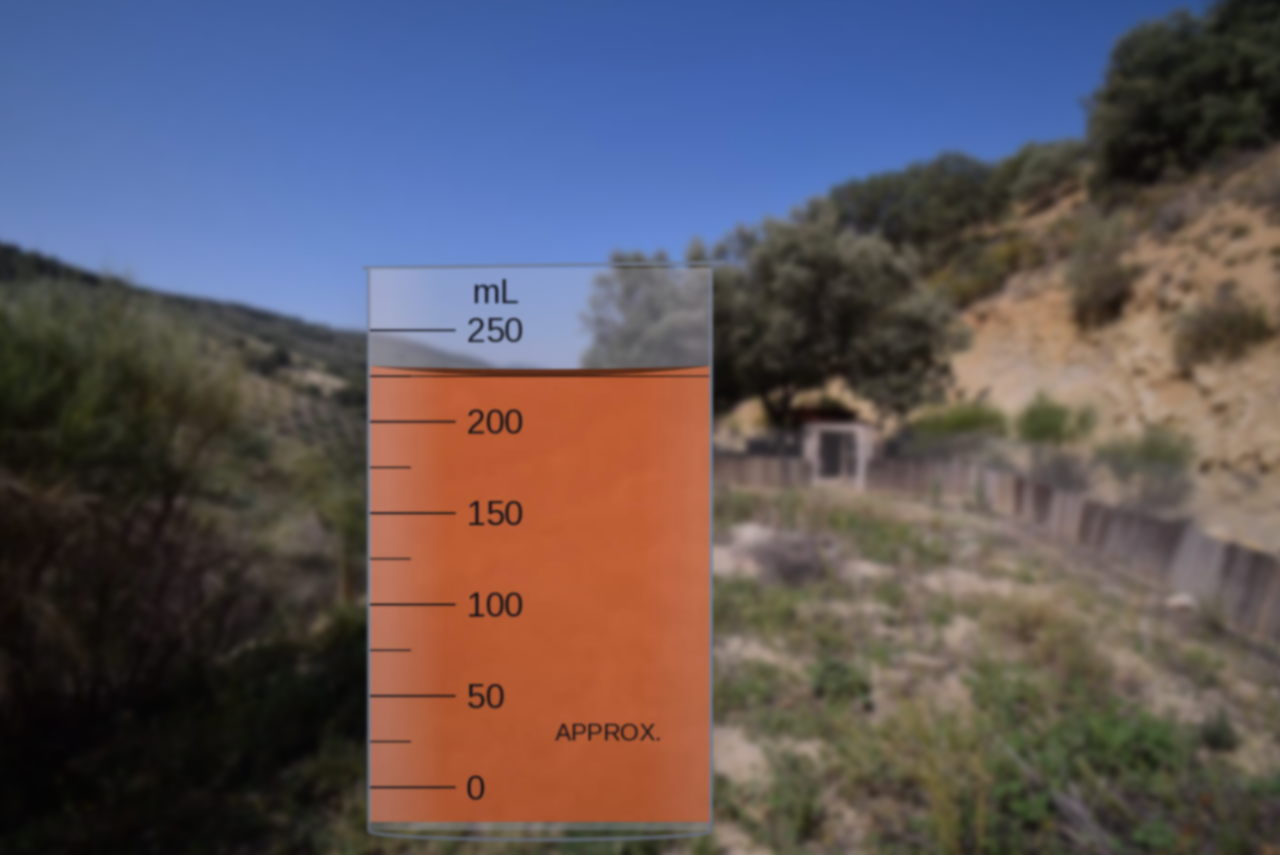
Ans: {"value": 225, "unit": "mL"}
